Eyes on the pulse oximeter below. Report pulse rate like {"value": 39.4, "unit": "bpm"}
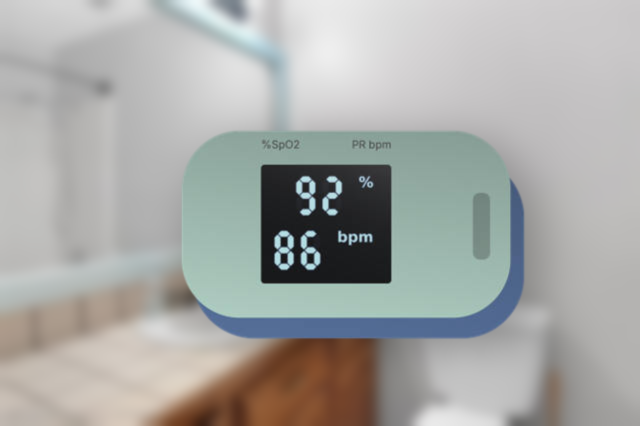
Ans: {"value": 86, "unit": "bpm"}
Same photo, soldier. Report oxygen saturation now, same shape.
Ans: {"value": 92, "unit": "%"}
